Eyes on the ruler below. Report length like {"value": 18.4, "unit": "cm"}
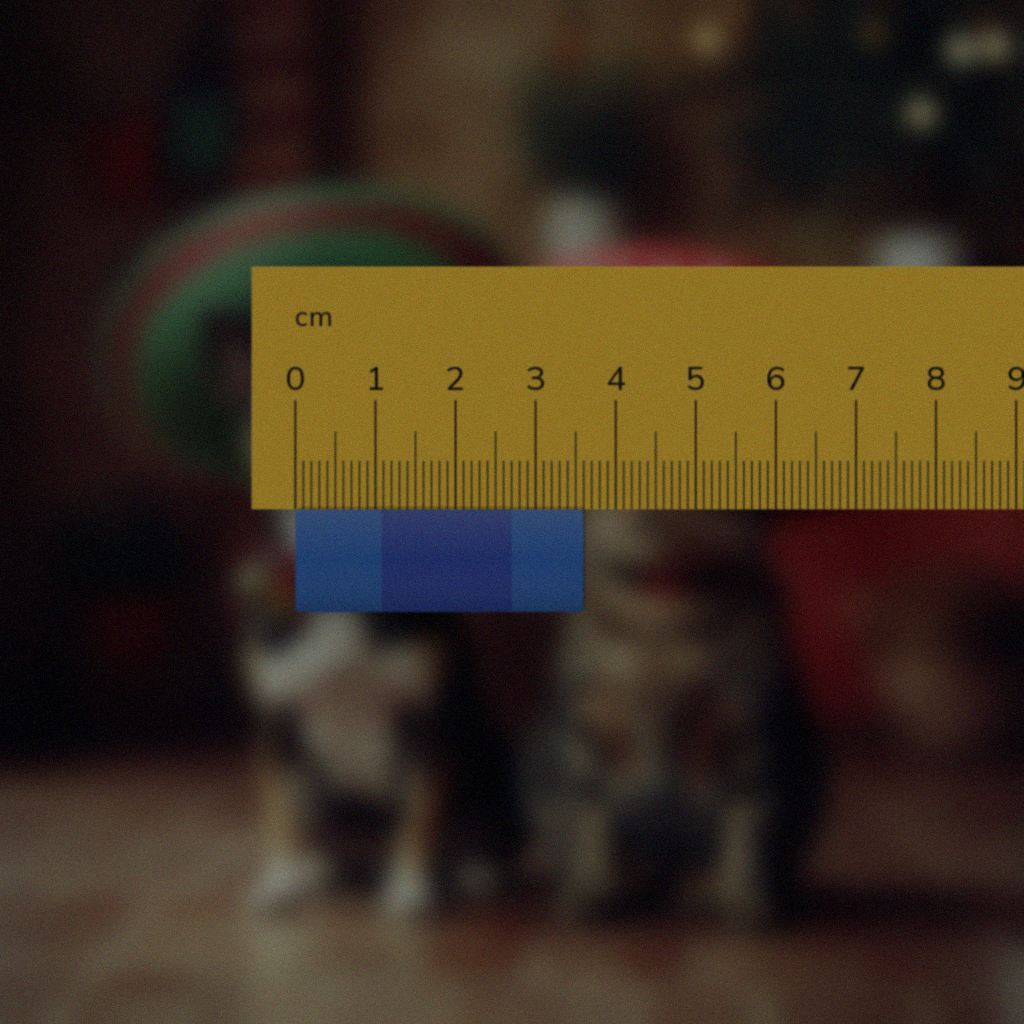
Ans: {"value": 3.6, "unit": "cm"}
